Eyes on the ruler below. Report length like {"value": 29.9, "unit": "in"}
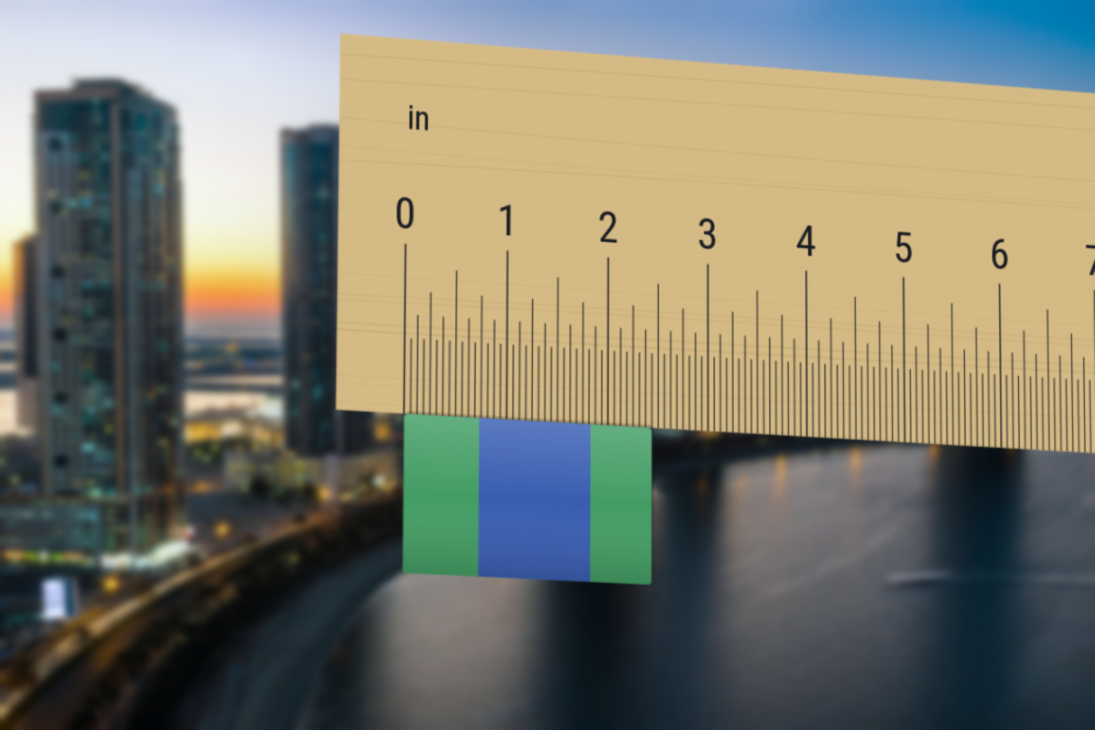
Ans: {"value": 2.4375, "unit": "in"}
